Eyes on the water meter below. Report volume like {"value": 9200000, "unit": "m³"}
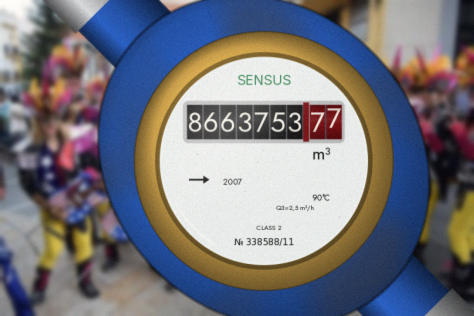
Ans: {"value": 8663753.77, "unit": "m³"}
